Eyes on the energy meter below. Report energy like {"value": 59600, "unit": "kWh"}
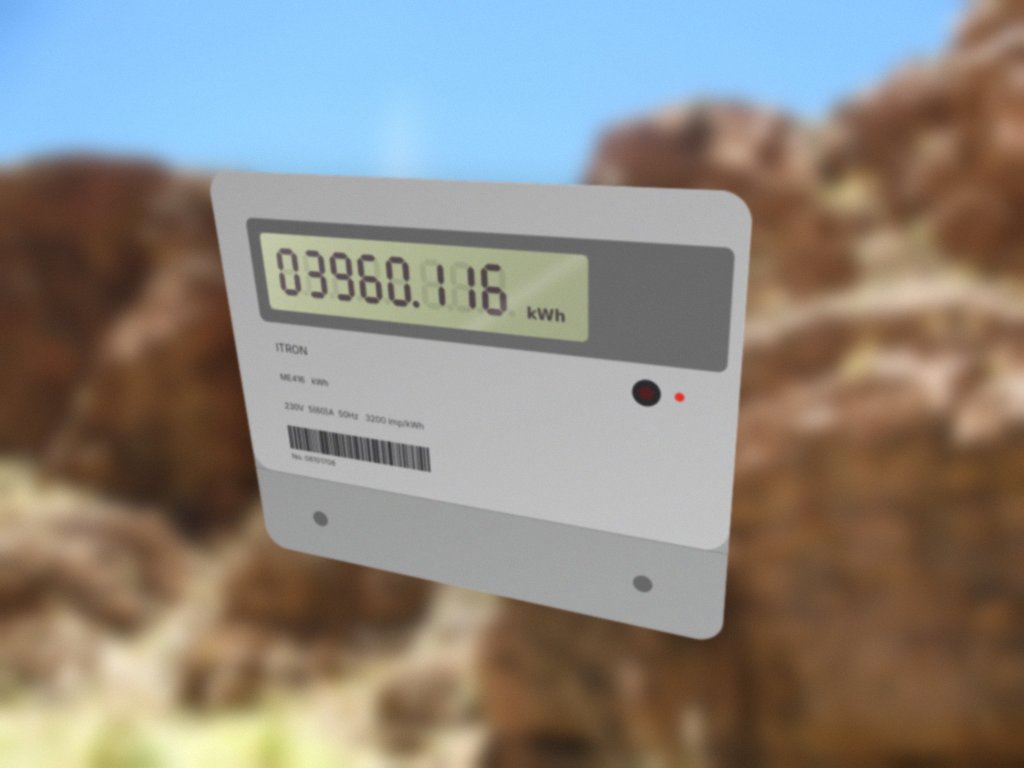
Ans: {"value": 3960.116, "unit": "kWh"}
